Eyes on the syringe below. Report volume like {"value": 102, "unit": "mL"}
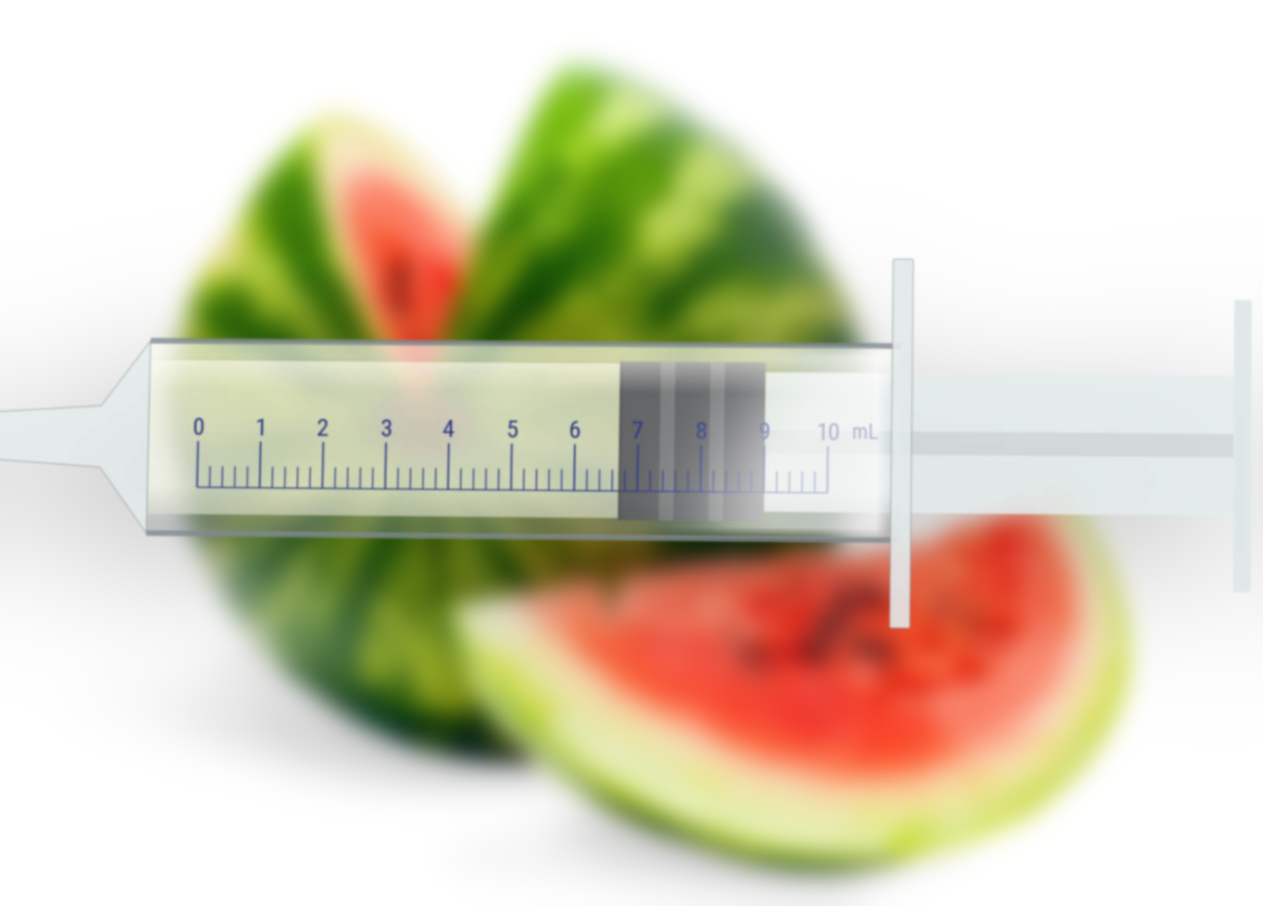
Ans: {"value": 6.7, "unit": "mL"}
